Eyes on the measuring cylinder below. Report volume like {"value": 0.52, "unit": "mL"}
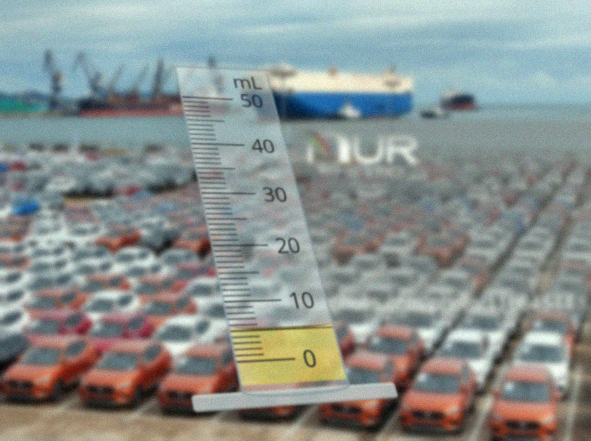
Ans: {"value": 5, "unit": "mL"}
